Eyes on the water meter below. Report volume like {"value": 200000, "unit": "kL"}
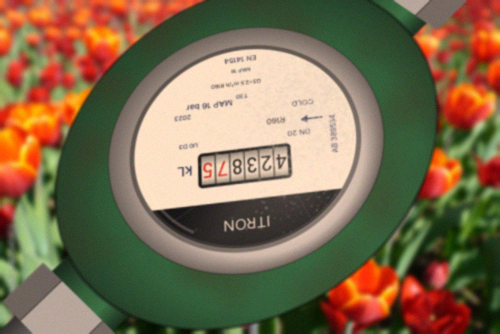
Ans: {"value": 4238.75, "unit": "kL"}
